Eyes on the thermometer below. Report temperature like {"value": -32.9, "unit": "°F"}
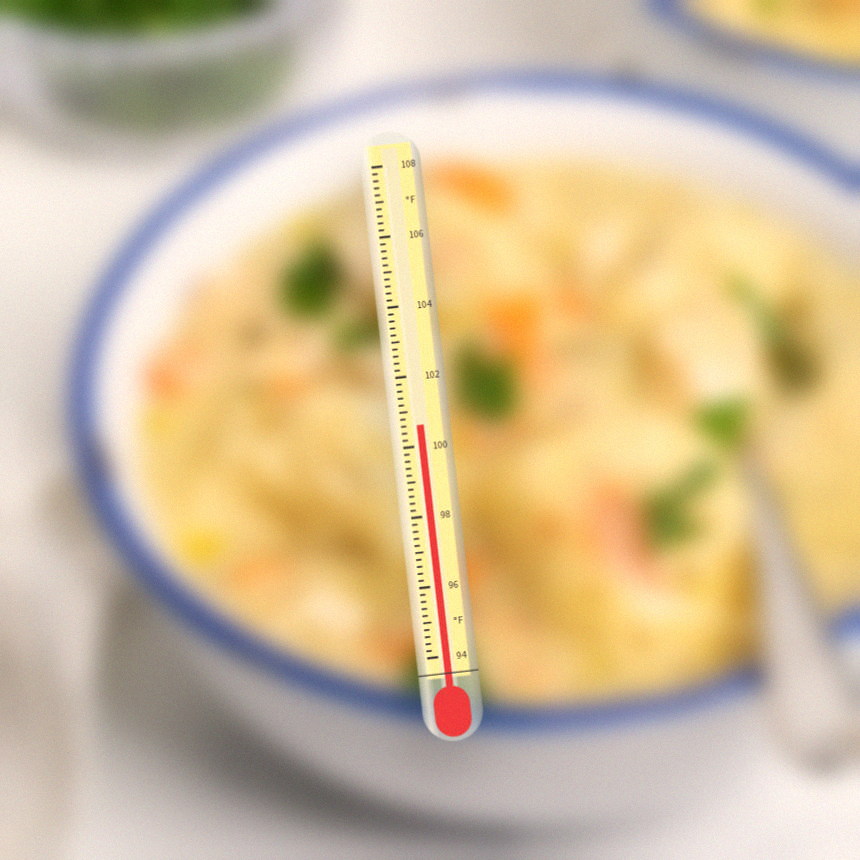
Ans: {"value": 100.6, "unit": "°F"}
